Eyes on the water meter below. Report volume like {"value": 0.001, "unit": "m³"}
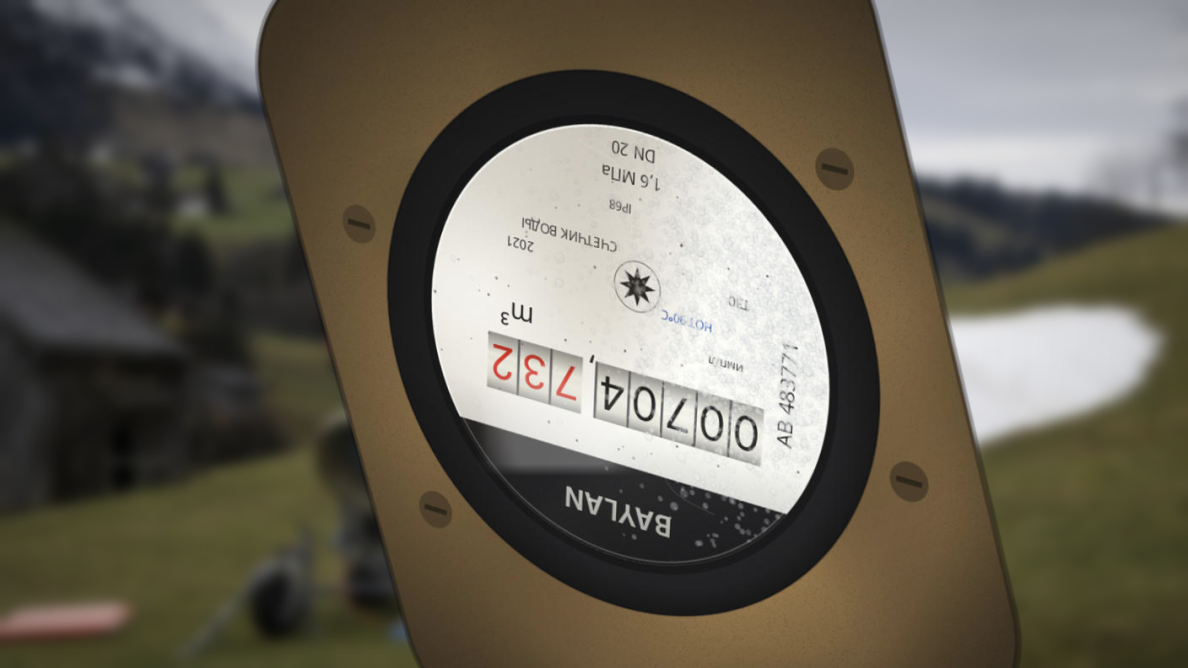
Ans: {"value": 704.732, "unit": "m³"}
